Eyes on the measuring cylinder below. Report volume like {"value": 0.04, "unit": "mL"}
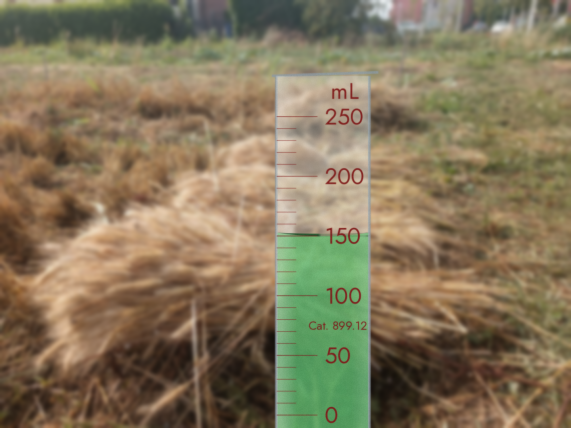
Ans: {"value": 150, "unit": "mL"}
